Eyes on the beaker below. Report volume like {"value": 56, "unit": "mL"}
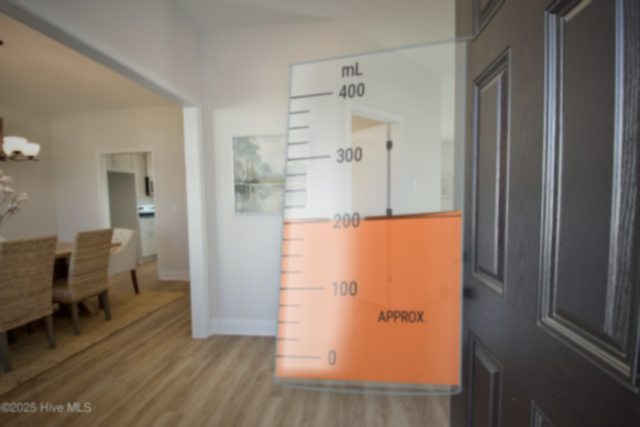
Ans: {"value": 200, "unit": "mL"}
